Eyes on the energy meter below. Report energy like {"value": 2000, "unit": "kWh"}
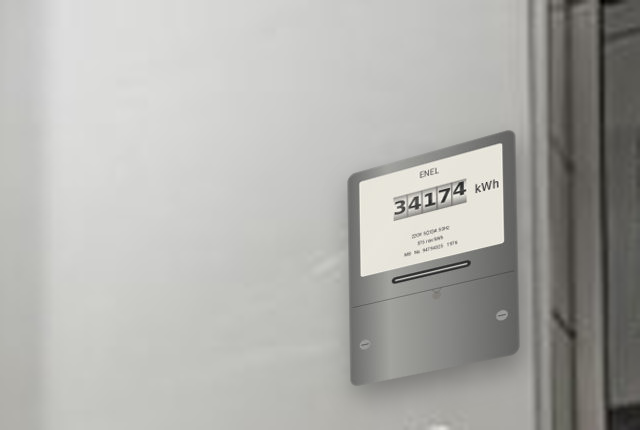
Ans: {"value": 34174, "unit": "kWh"}
